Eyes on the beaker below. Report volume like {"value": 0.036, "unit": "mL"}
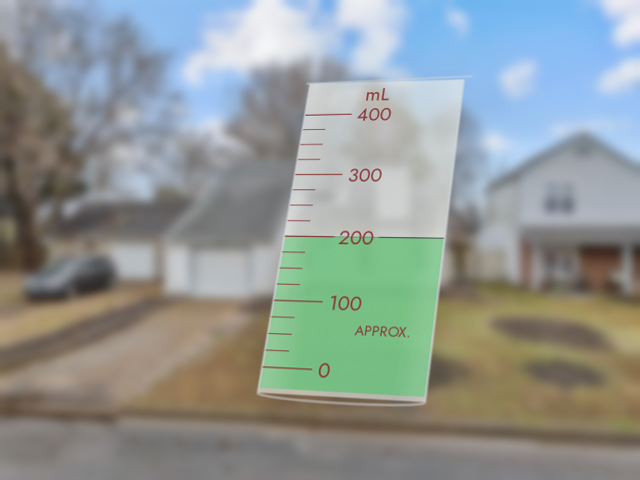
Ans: {"value": 200, "unit": "mL"}
